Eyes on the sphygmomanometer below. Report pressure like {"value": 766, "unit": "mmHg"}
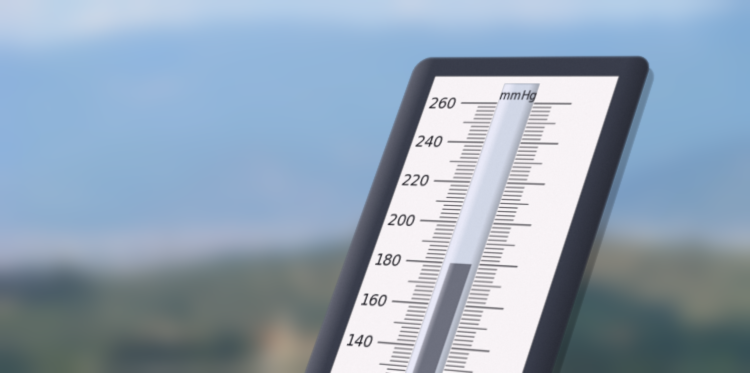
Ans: {"value": 180, "unit": "mmHg"}
